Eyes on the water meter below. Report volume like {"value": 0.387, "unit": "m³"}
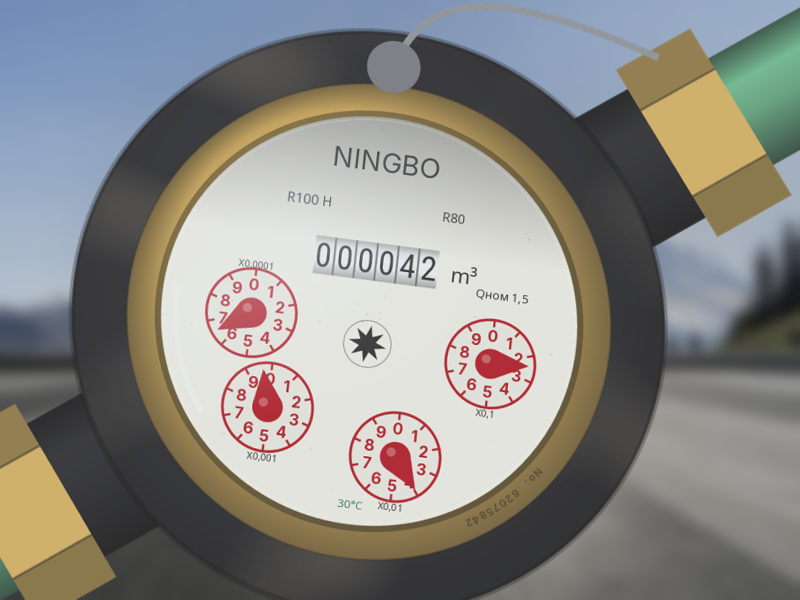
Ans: {"value": 42.2396, "unit": "m³"}
